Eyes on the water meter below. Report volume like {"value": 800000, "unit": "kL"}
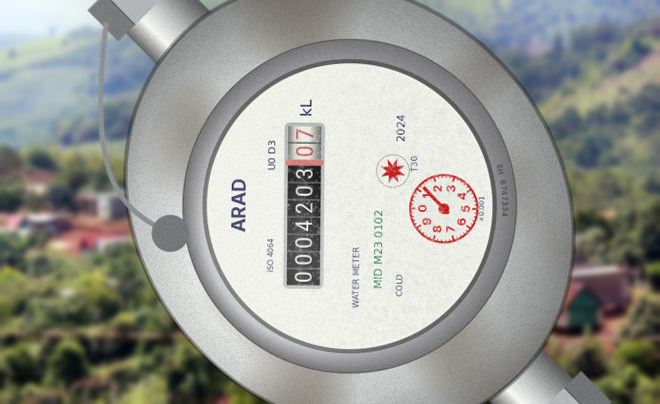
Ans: {"value": 4203.071, "unit": "kL"}
